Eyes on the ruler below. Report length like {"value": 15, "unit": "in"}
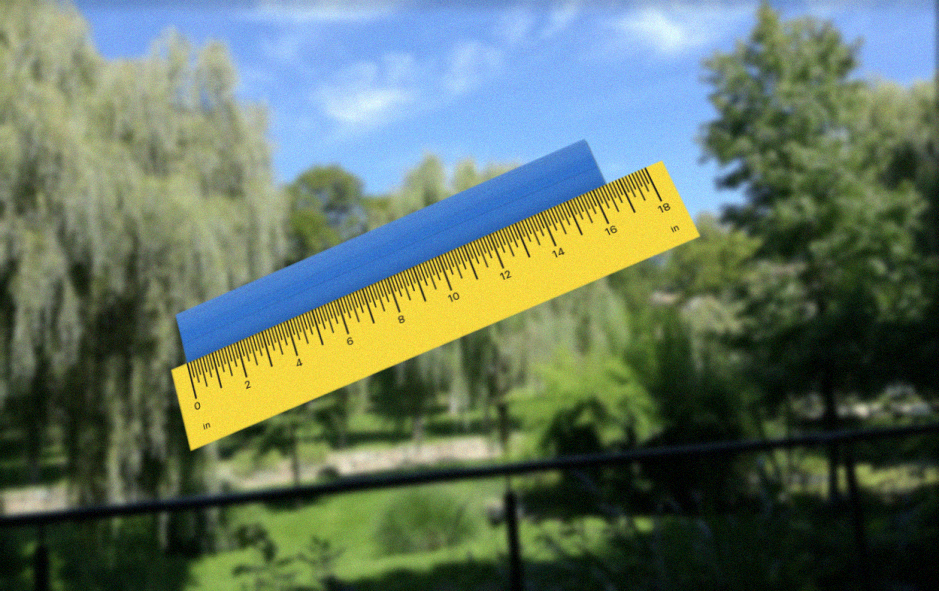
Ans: {"value": 16.5, "unit": "in"}
